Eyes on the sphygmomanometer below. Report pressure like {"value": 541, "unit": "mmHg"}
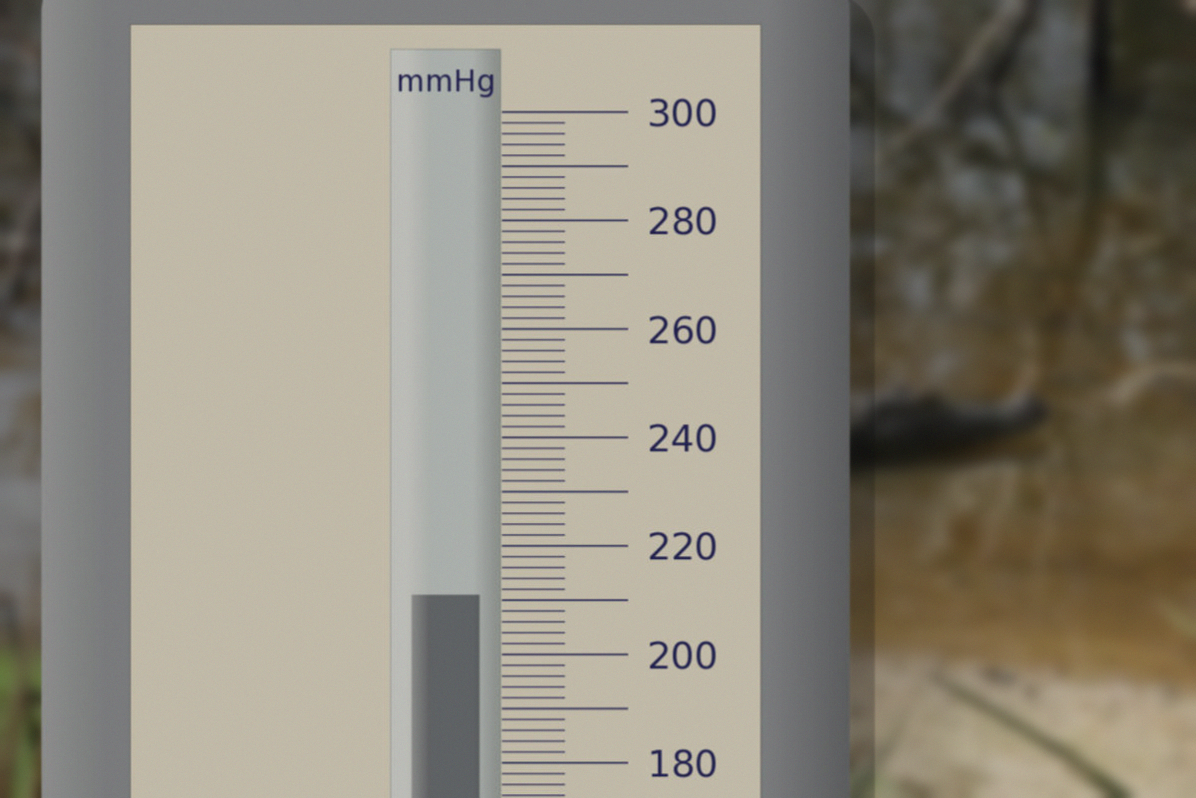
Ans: {"value": 211, "unit": "mmHg"}
